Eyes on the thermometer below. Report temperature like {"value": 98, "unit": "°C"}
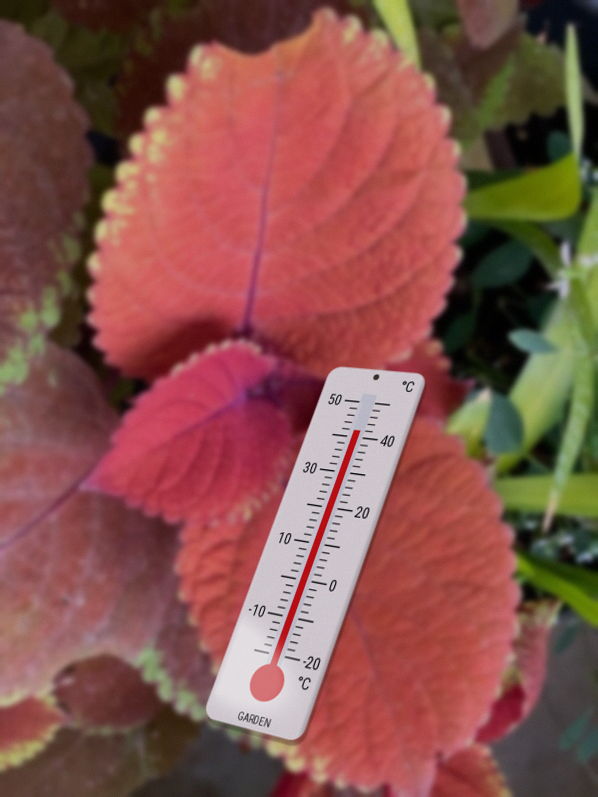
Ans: {"value": 42, "unit": "°C"}
